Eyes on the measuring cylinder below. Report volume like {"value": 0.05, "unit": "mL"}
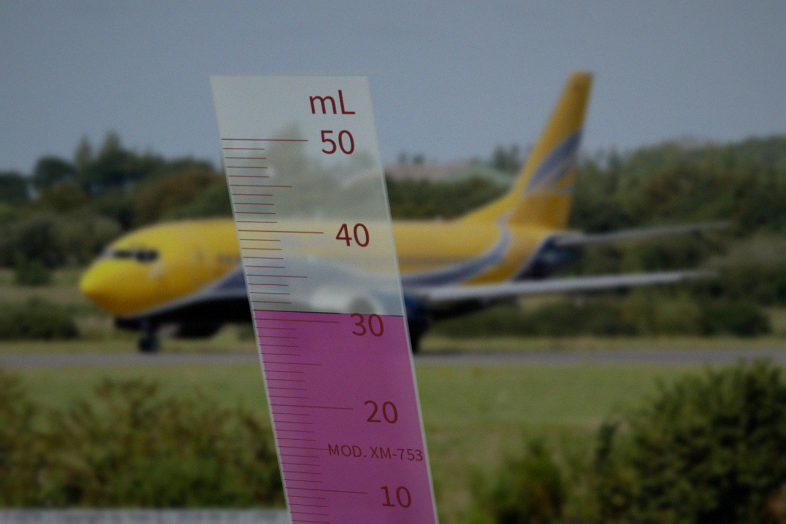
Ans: {"value": 31, "unit": "mL"}
